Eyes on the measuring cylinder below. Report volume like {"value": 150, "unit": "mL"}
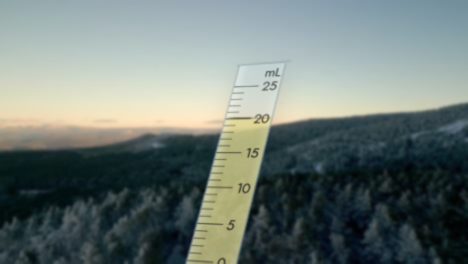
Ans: {"value": 20, "unit": "mL"}
